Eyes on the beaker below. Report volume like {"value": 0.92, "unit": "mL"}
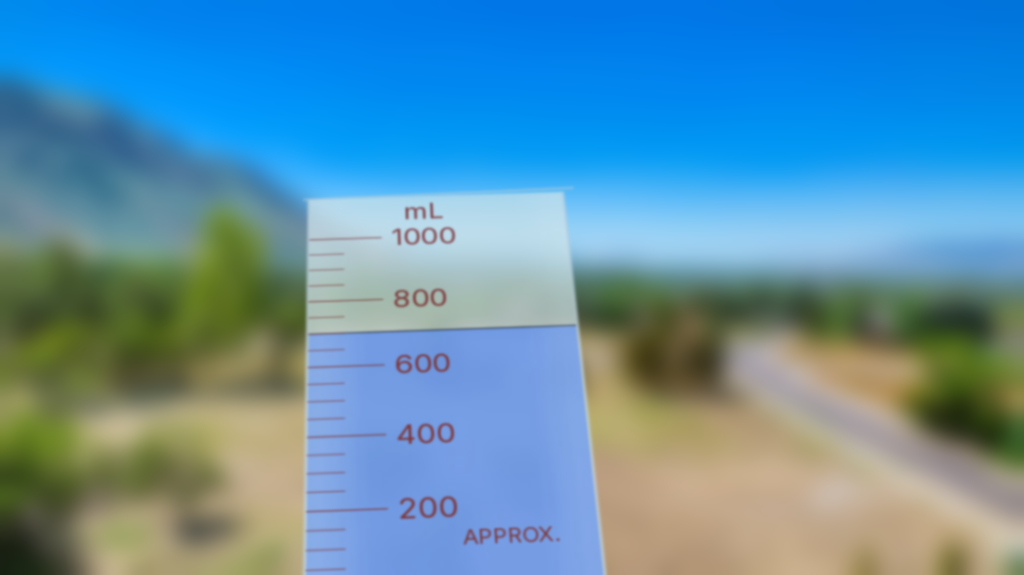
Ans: {"value": 700, "unit": "mL"}
